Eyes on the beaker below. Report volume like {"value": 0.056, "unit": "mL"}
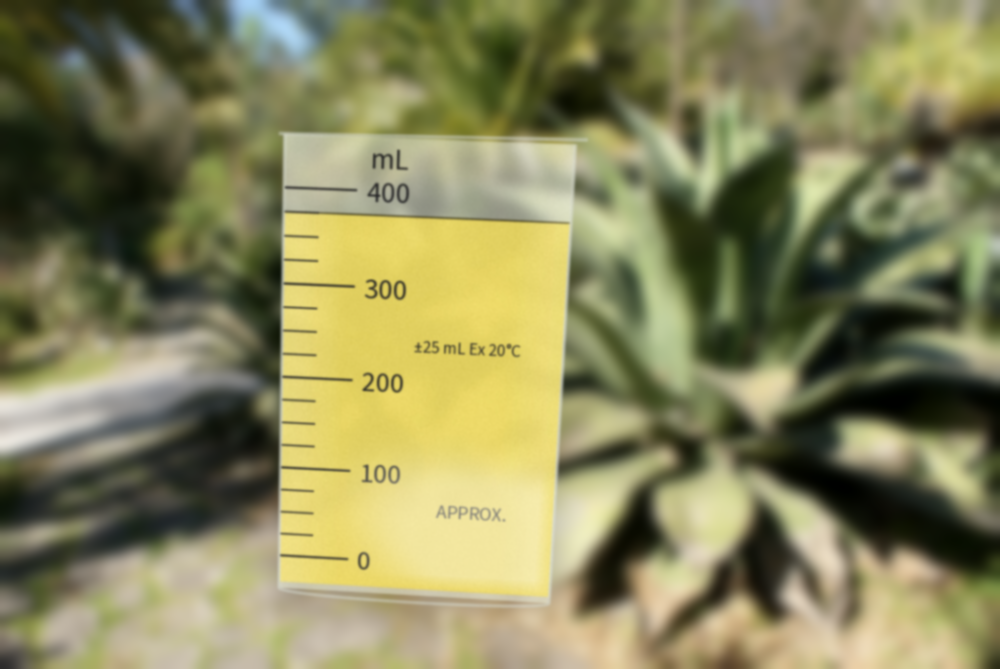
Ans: {"value": 375, "unit": "mL"}
